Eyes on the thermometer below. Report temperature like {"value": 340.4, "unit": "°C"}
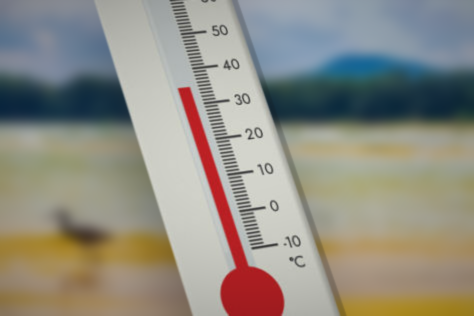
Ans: {"value": 35, "unit": "°C"}
